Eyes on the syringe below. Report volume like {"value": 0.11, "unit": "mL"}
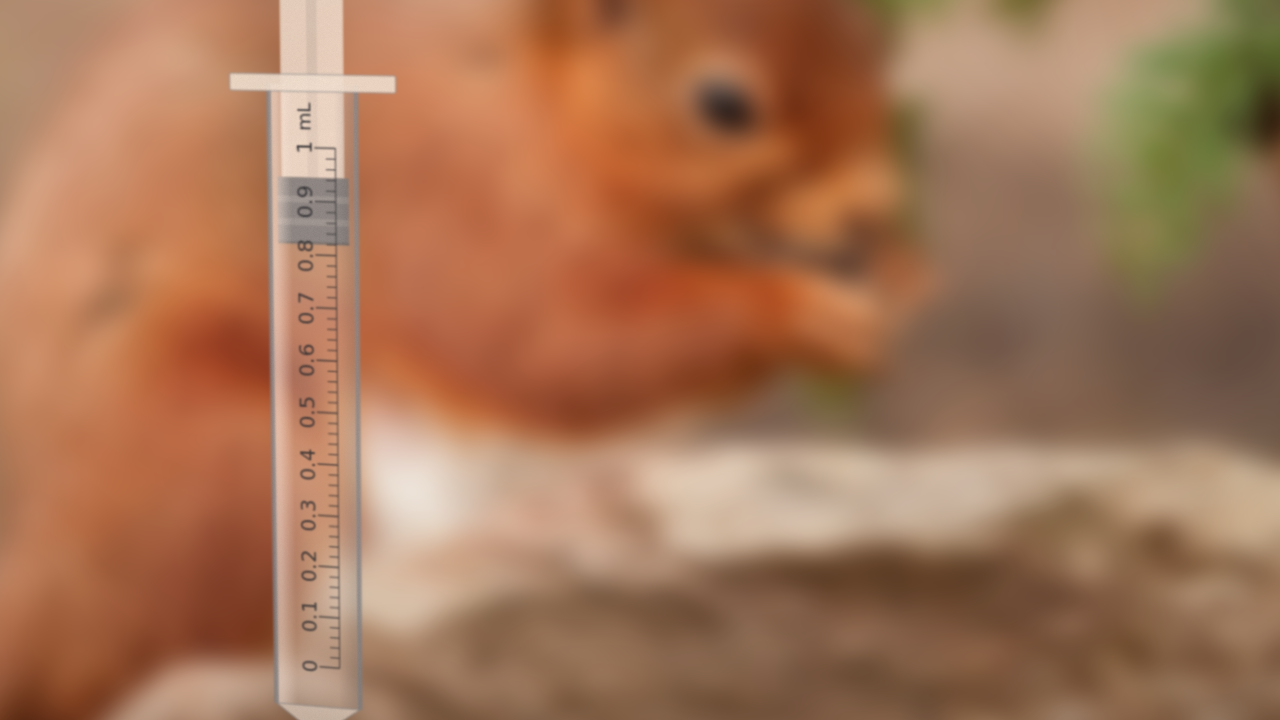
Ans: {"value": 0.82, "unit": "mL"}
